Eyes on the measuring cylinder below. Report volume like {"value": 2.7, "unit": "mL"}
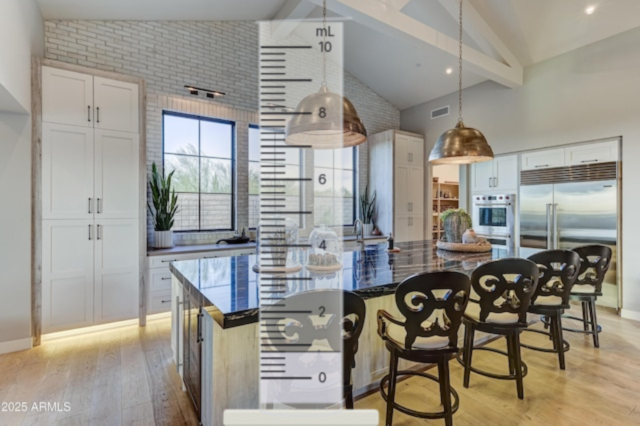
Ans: {"value": 0.8, "unit": "mL"}
